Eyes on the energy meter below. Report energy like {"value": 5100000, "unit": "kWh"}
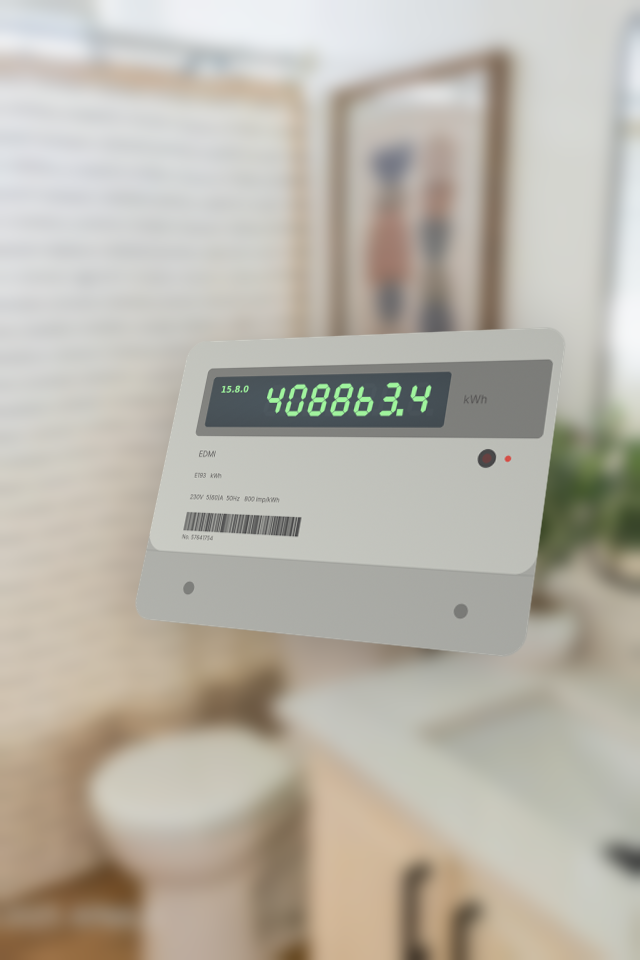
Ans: {"value": 408863.4, "unit": "kWh"}
